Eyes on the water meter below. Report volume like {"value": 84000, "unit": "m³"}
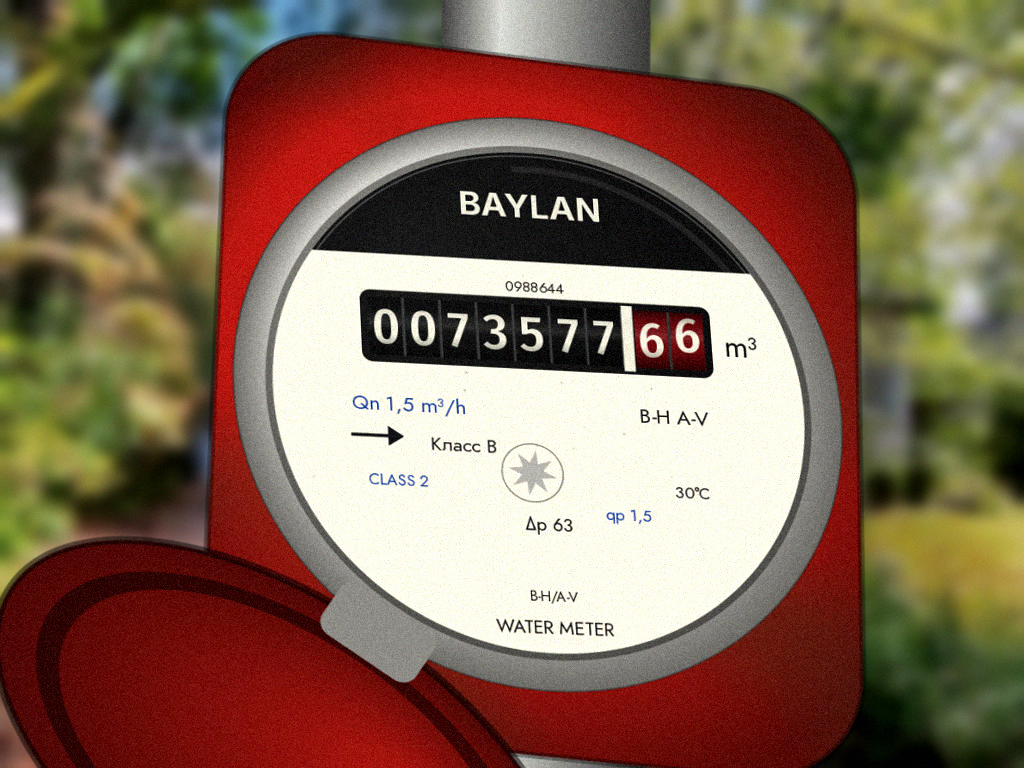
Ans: {"value": 73577.66, "unit": "m³"}
